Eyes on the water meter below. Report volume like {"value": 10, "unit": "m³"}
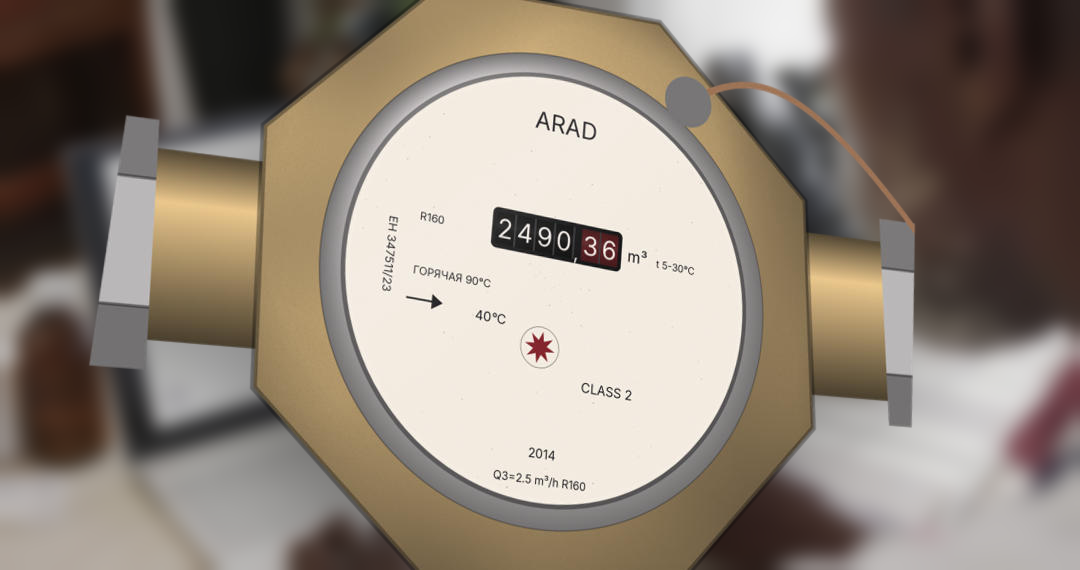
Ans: {"value": 2490.36, "unit": "m³"}
